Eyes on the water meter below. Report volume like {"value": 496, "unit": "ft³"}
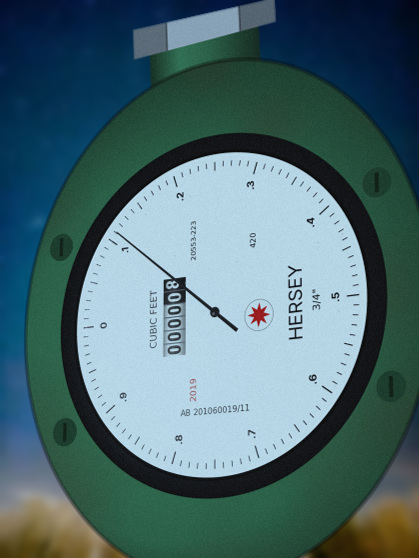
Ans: {"value": 8.11, "unit": "ft³"}
